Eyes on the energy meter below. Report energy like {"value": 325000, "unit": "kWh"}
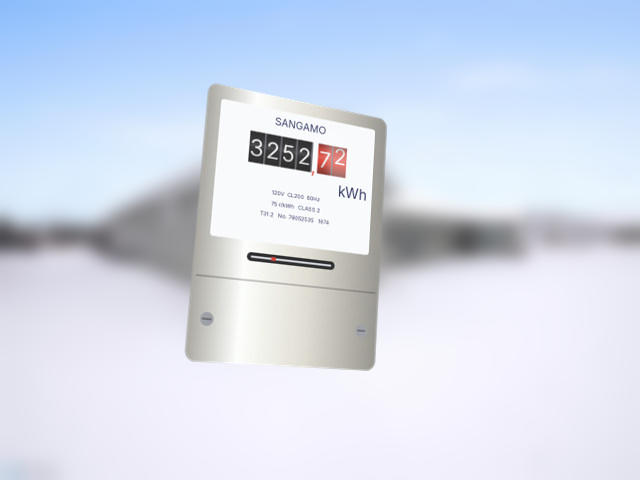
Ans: {"value": 3252.72, "unit": "kWh"}
